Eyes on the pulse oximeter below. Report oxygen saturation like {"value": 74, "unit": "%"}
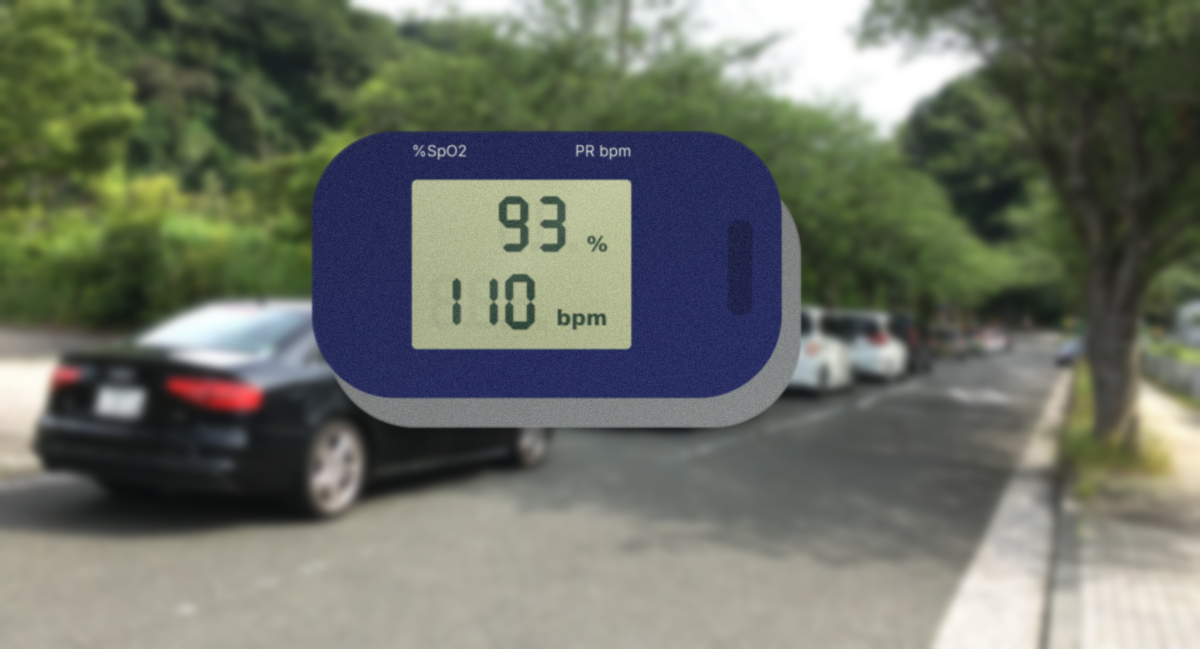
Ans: {"value": 93, "unit": "%"}
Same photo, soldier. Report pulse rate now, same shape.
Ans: {"value": 110, "unit": "bpm"}
